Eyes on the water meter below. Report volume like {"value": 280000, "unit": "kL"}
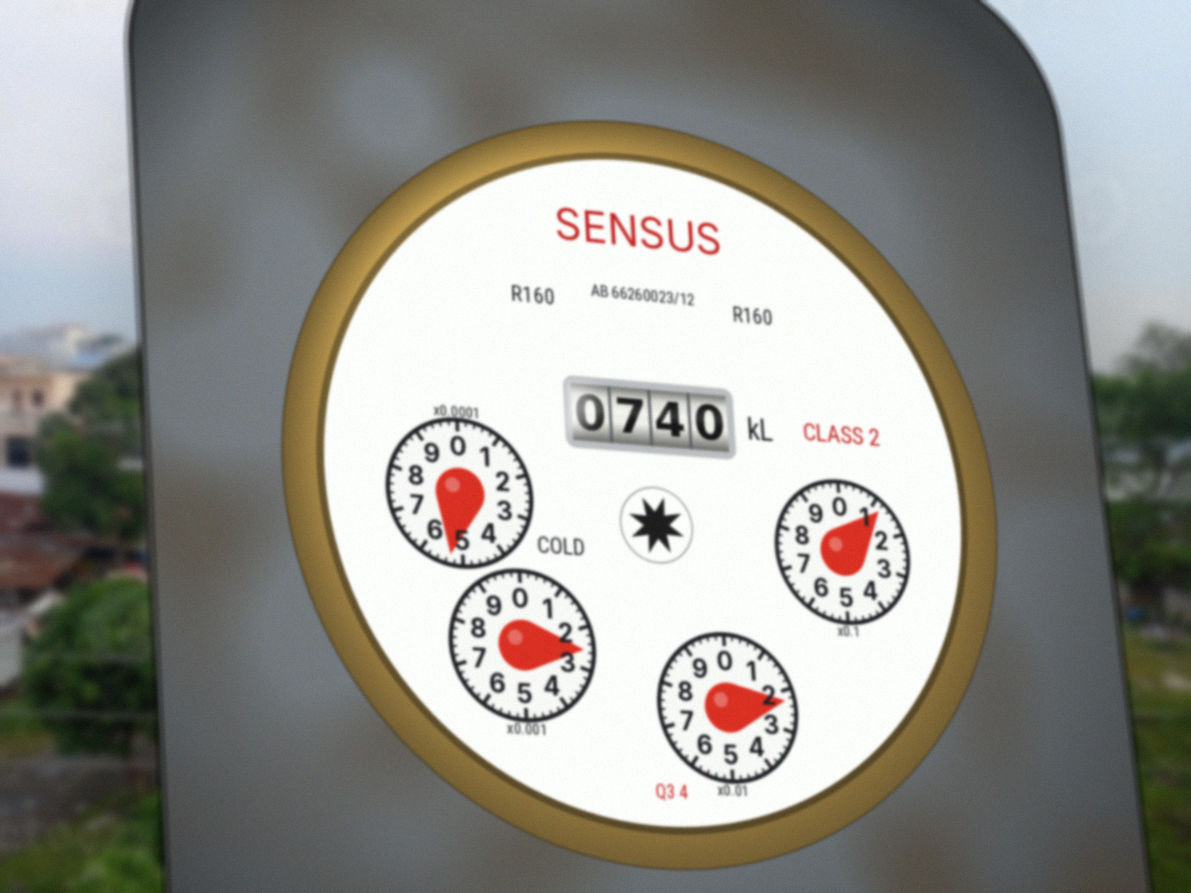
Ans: {"value": 740.1225, "unit": "kL"}
